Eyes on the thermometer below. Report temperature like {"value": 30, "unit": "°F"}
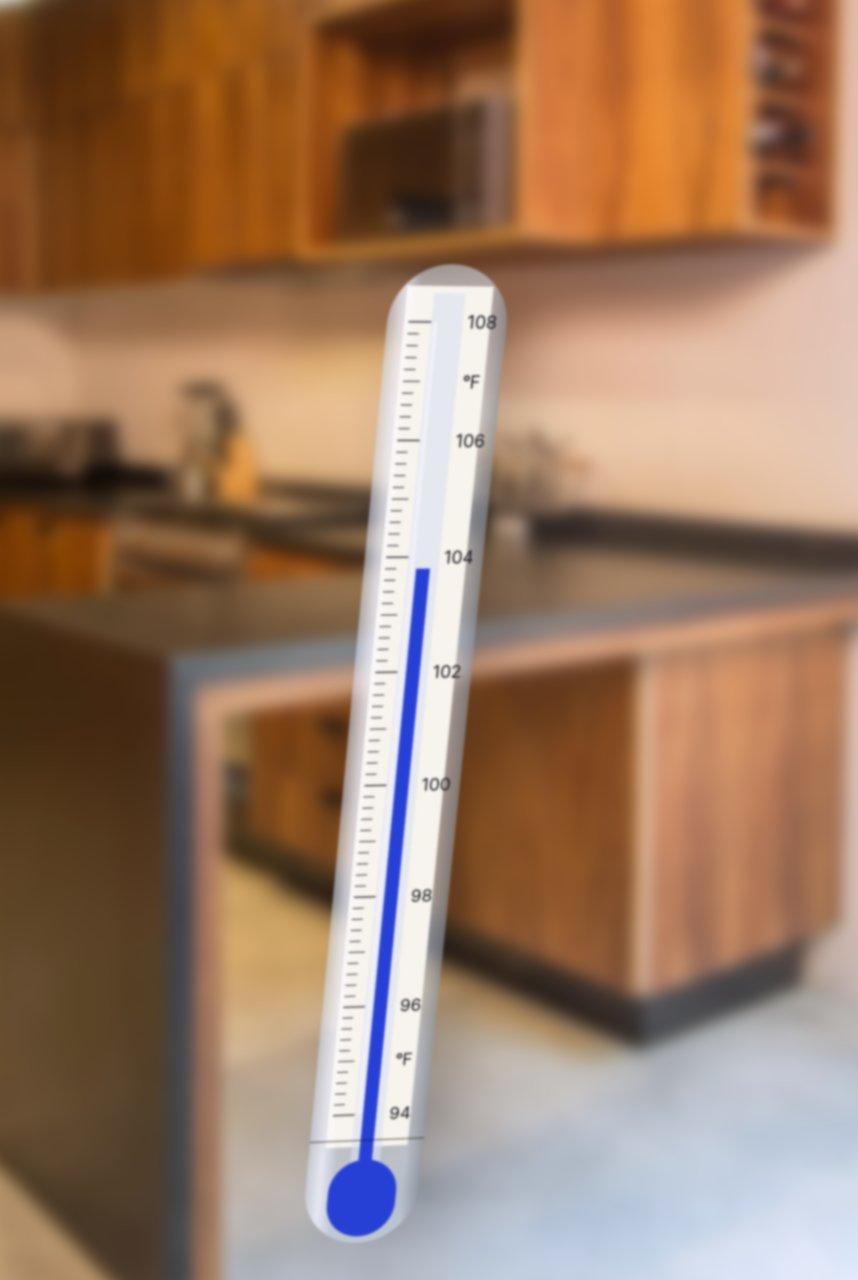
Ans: {"value": 103.8, "unit": "°F"}
